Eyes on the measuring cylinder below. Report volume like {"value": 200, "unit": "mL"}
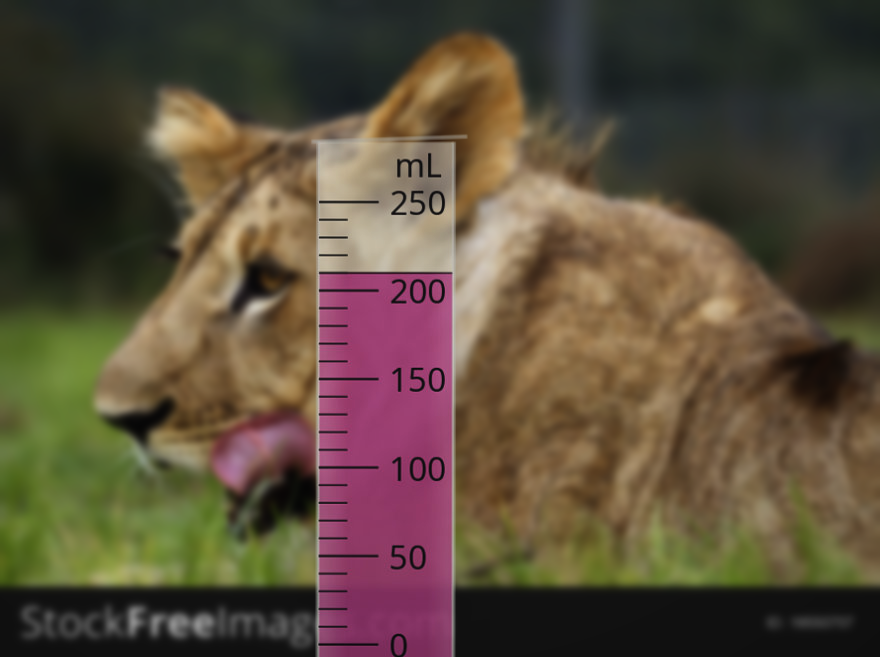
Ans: {"value": 210, "unit": "mL"}
